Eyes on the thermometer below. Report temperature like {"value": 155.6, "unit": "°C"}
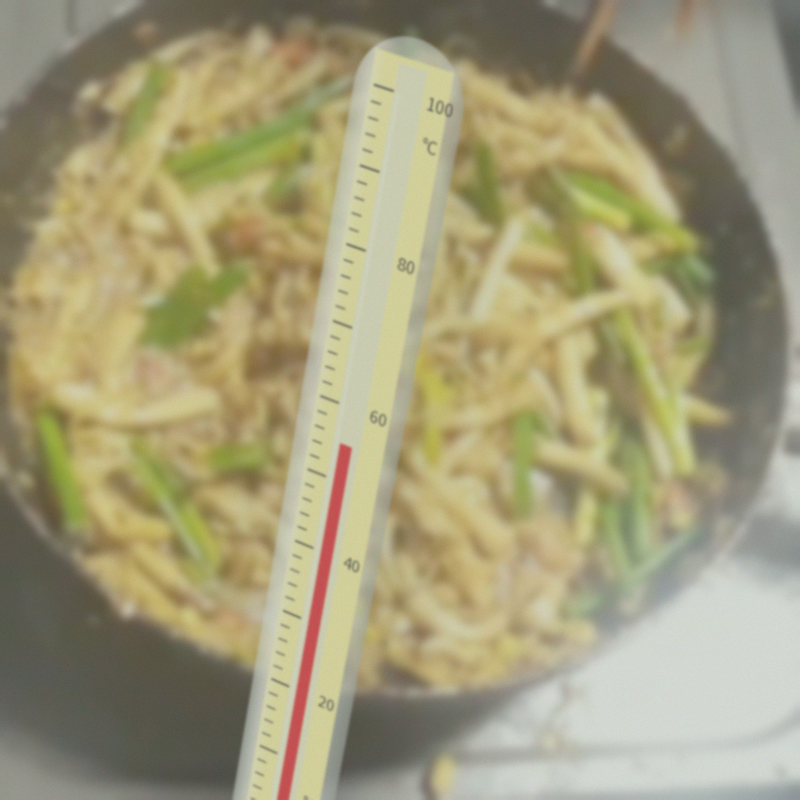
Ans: {"value": 55, "unit": "°C"}
